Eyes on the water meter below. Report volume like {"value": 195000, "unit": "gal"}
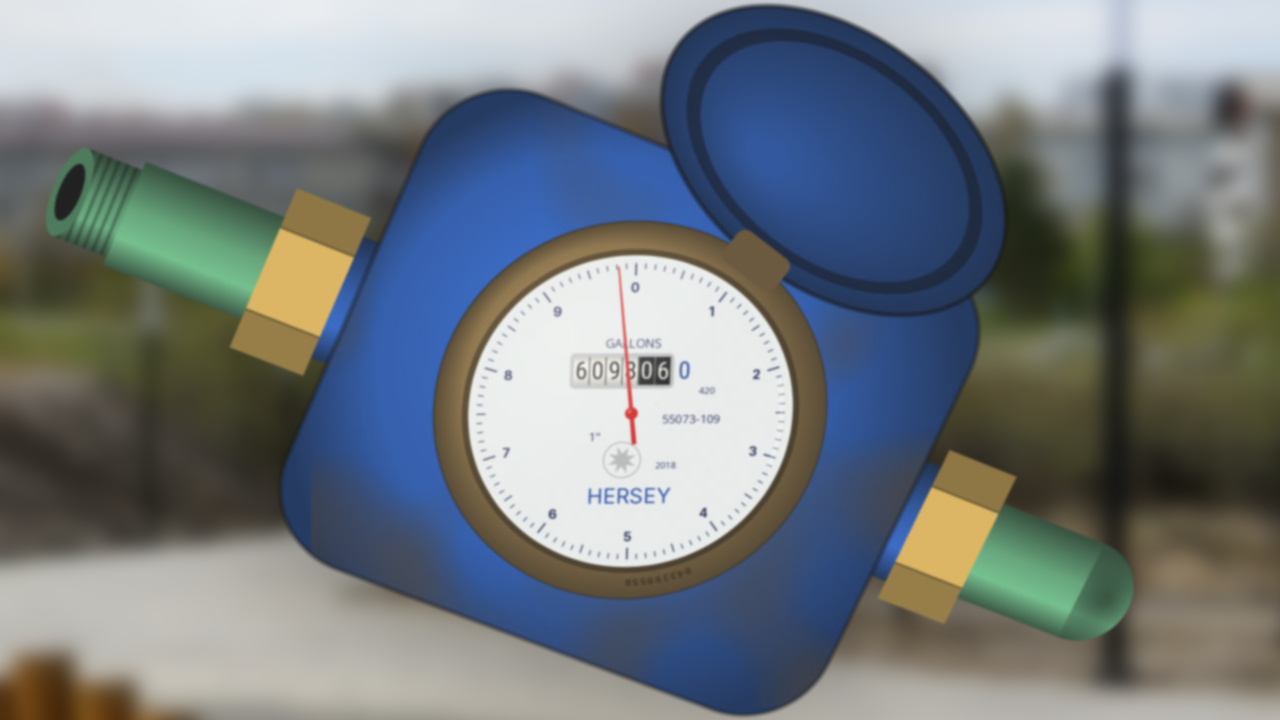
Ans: {"value": 6098059.8, "unit": "gal"}
